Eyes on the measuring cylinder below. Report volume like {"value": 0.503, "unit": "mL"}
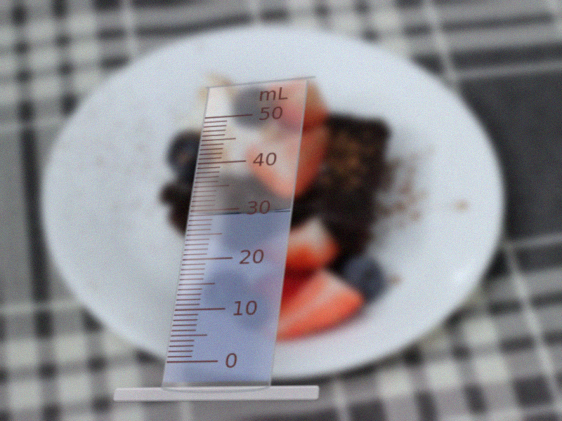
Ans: {"value": 29, "unit": "mL"}
